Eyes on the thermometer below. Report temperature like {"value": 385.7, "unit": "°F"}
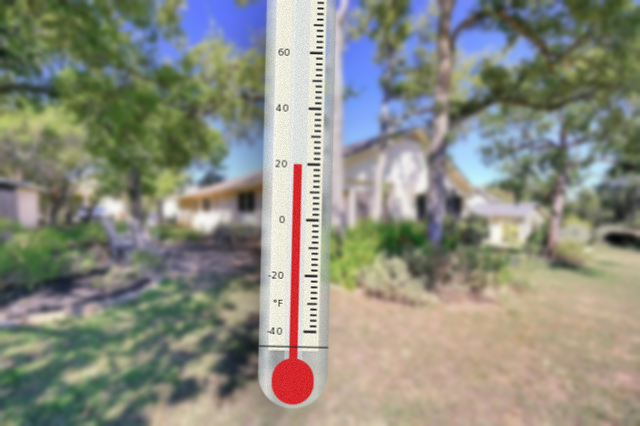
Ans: {"value": 20, "unit": "°F"}
